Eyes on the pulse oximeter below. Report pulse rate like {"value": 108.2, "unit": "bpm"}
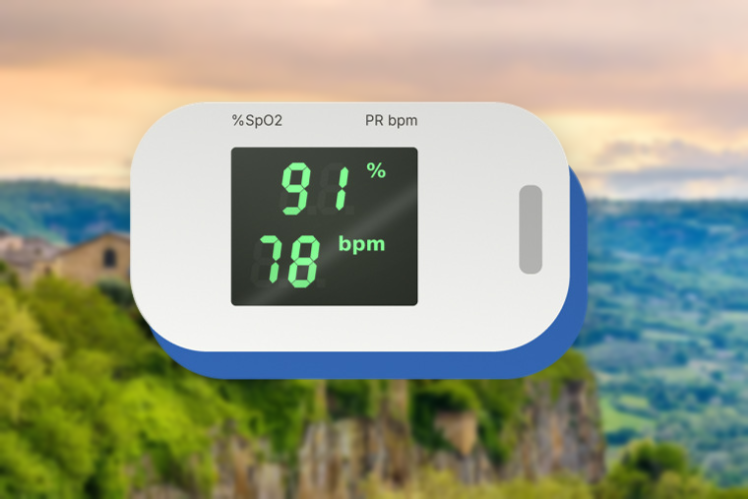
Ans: {"value": 78, "unit": "bpm"}
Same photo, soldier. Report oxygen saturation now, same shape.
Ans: {"value": 91, "unit": "%"}
